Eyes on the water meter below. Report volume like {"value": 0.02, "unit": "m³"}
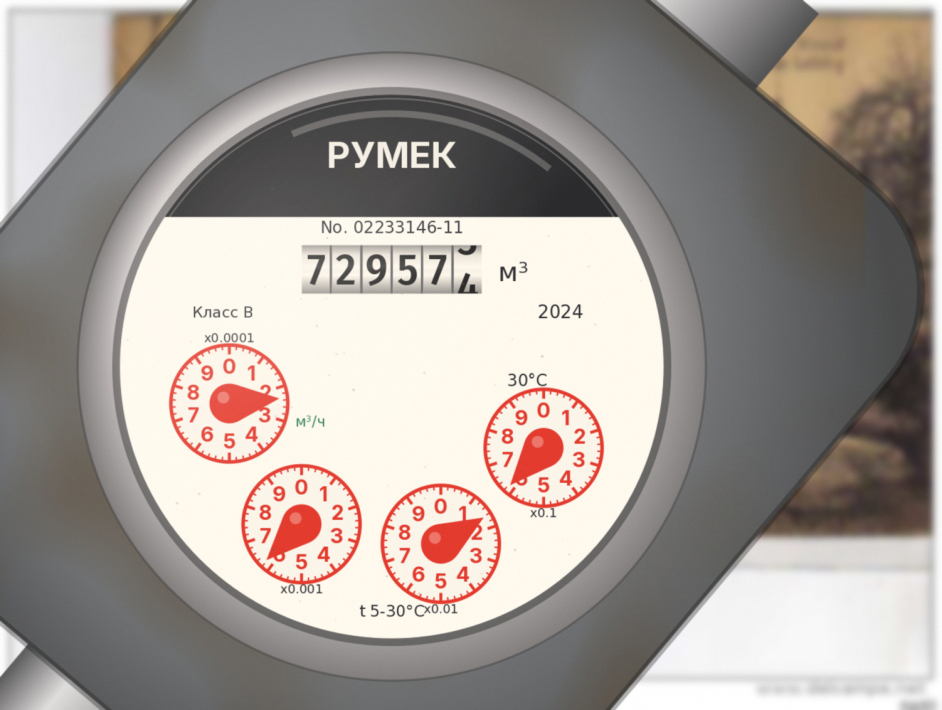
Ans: {"value": 729573.6162, "unit": "m³"}
